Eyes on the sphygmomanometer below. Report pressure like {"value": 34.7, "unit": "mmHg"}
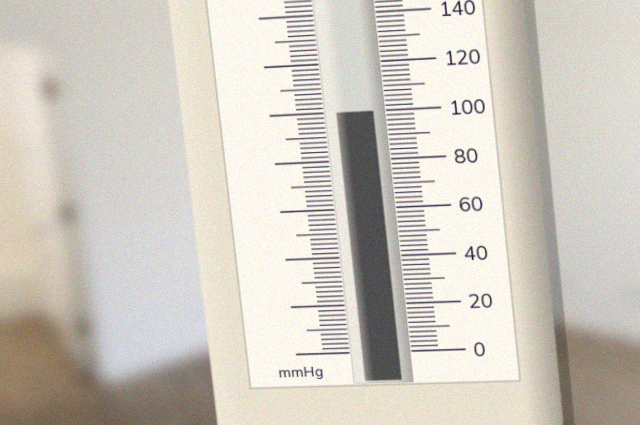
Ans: {"value": 100, "unit": "mmHg"}
